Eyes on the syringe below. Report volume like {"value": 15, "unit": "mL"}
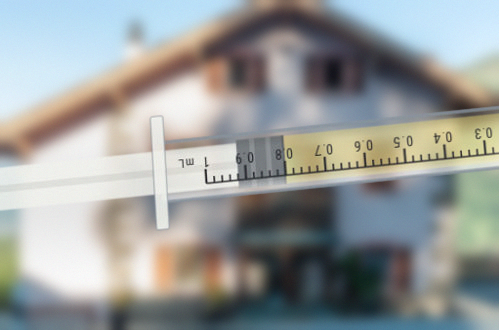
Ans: {"value": 0.8, "unit": "mL"}
